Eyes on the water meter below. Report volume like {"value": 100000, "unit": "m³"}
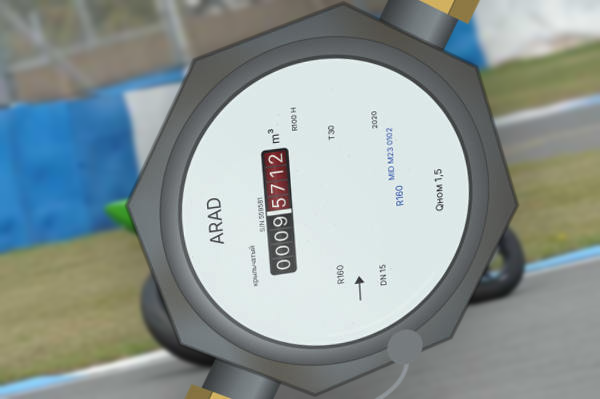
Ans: {"value": 9.5712, "unit": "m³"}
